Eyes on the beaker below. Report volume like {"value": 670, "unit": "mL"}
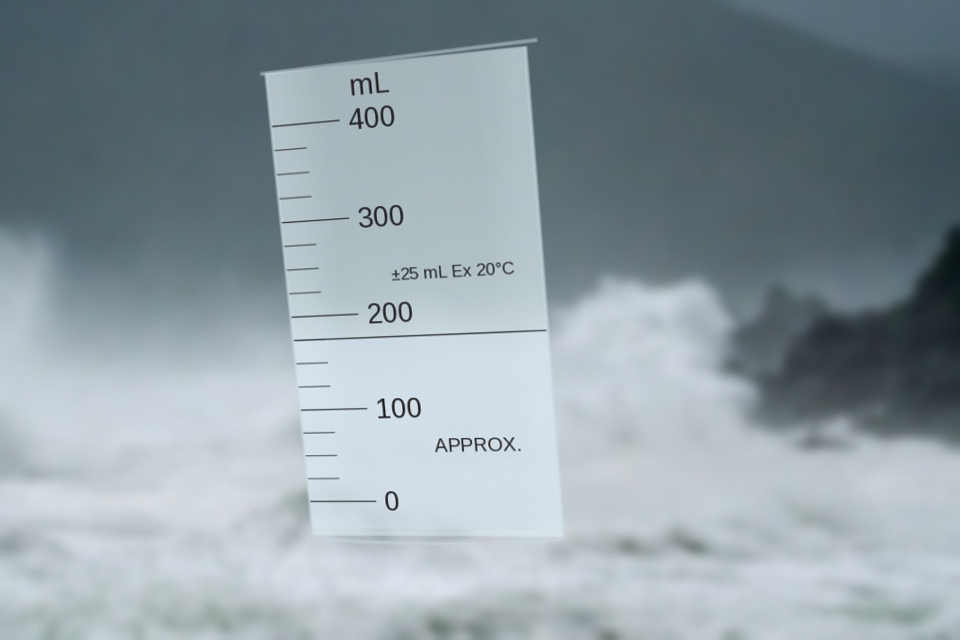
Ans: {"value": 175, "unit": "mL"}
